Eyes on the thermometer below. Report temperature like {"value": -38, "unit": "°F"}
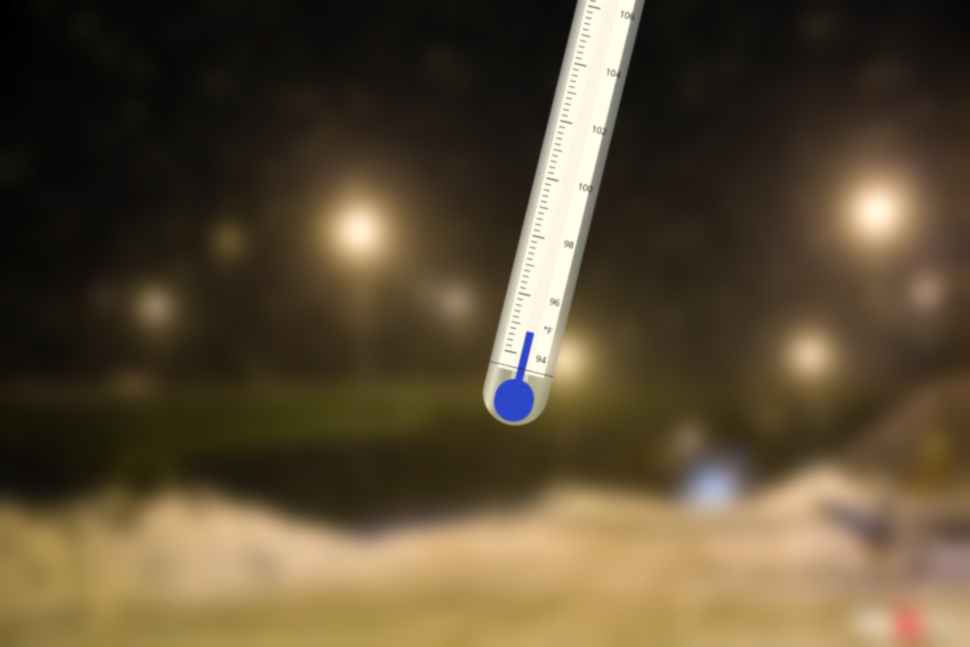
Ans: {"value": 94.8, "unit": "°F"}
